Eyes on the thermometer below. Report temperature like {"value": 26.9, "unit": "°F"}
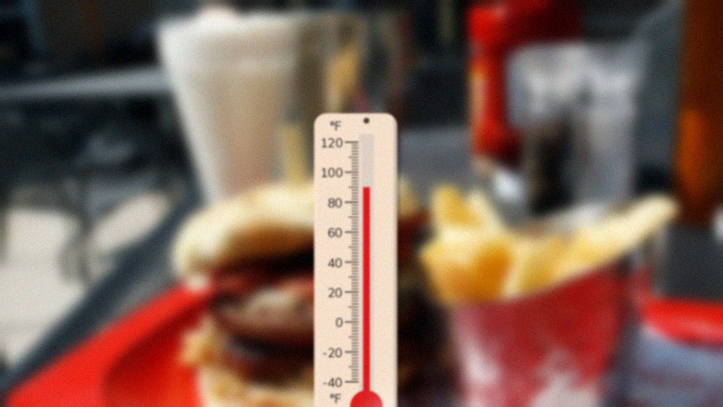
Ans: {"value": 90, "unit": "°F"}
